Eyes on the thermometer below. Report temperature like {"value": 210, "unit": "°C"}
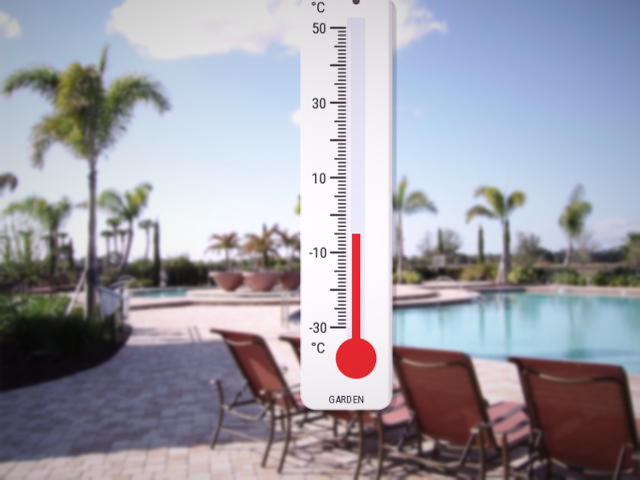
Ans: {"value": -5, "unit": "°C"}
